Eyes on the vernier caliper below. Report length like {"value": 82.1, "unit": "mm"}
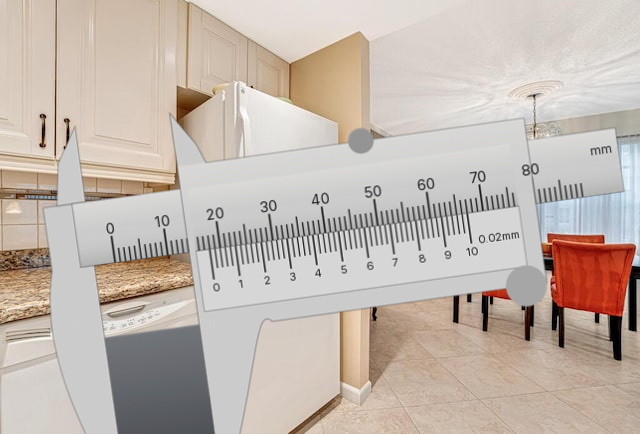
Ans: {"value": 18.0, "unit": "mm"}
